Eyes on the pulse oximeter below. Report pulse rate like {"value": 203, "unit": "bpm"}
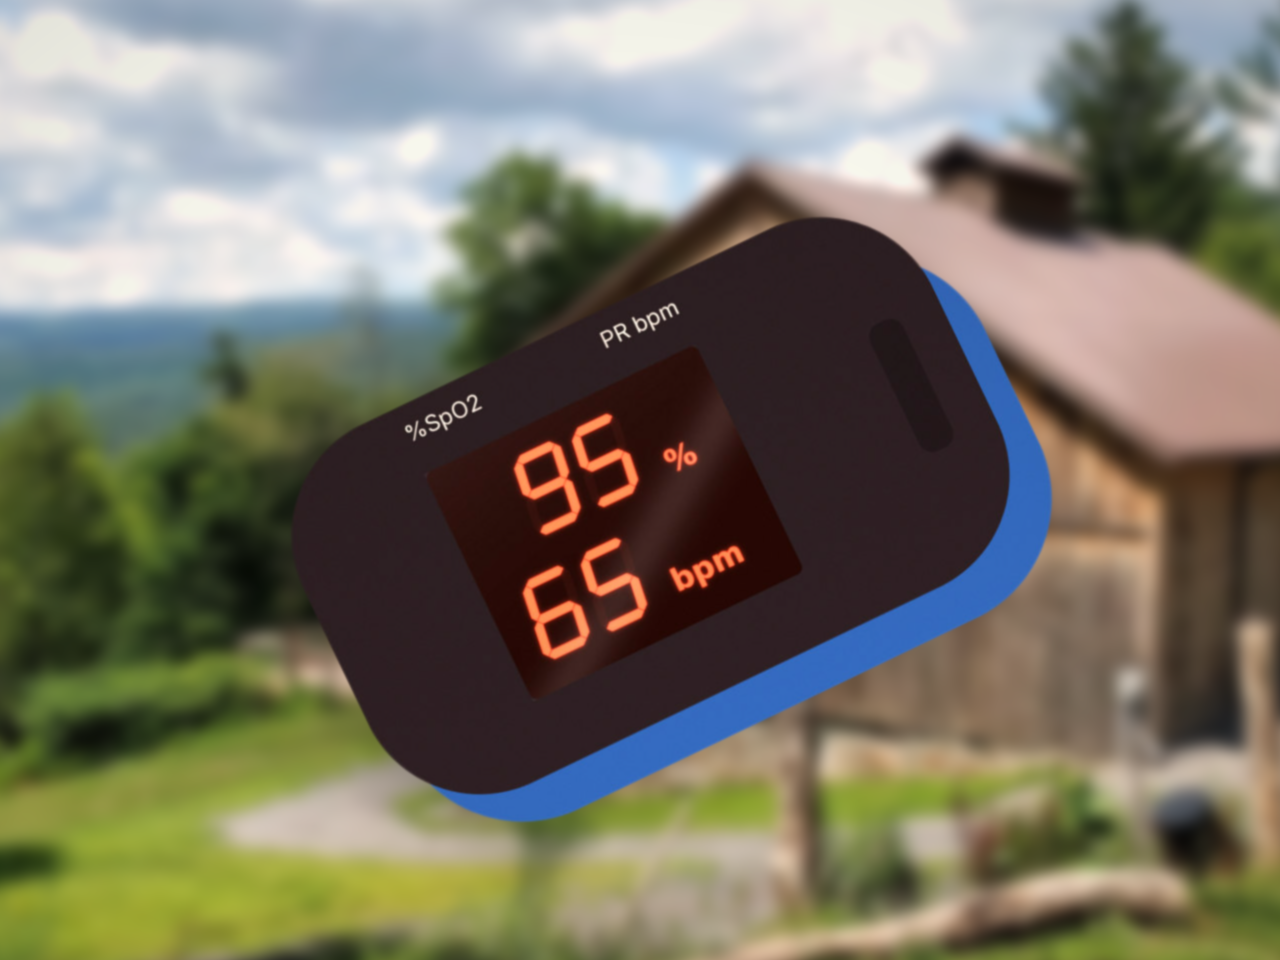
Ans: {"value": 65, "unit": "bpm"}
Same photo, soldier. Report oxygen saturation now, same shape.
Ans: {"value": 95, "unit": "%"}
